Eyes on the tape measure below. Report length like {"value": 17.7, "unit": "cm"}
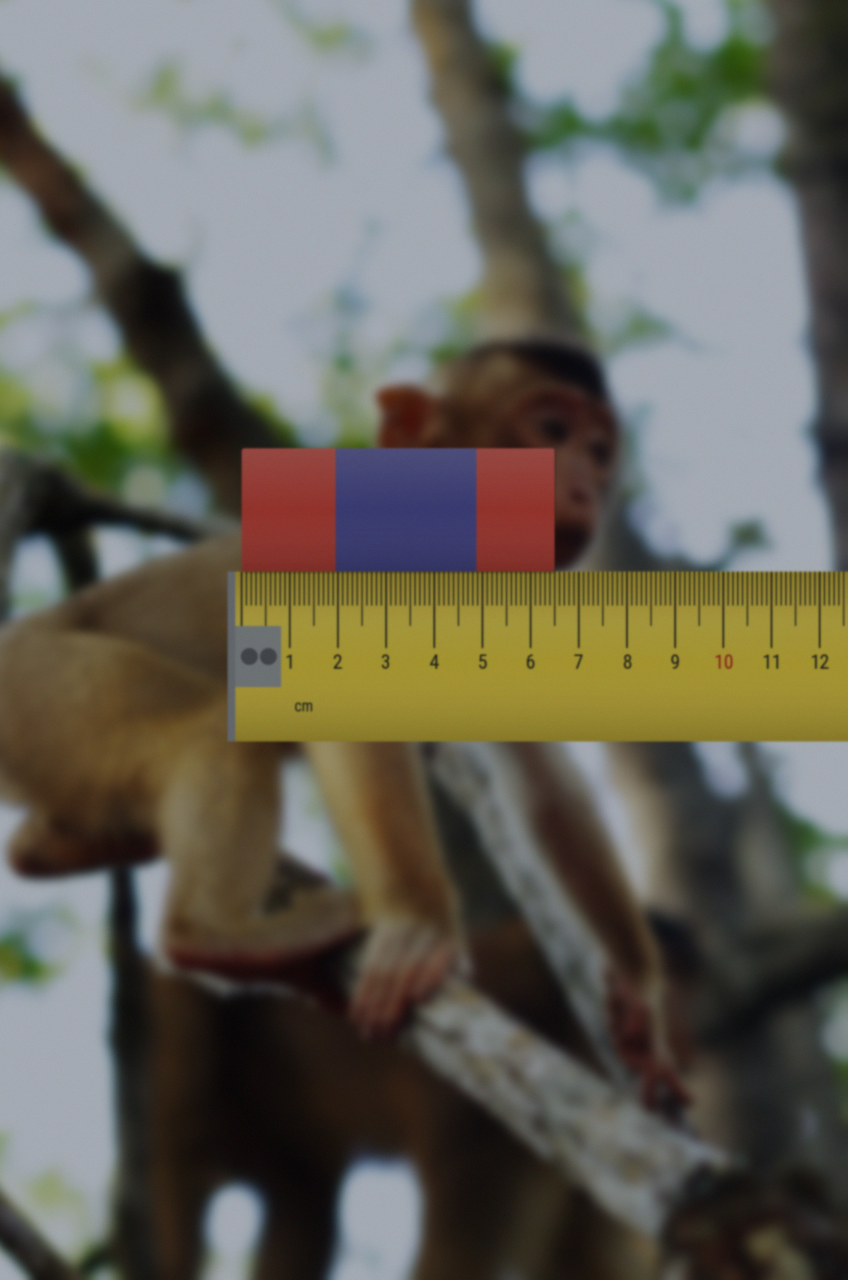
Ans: {"value": 6.5, "unit": "cm"}
